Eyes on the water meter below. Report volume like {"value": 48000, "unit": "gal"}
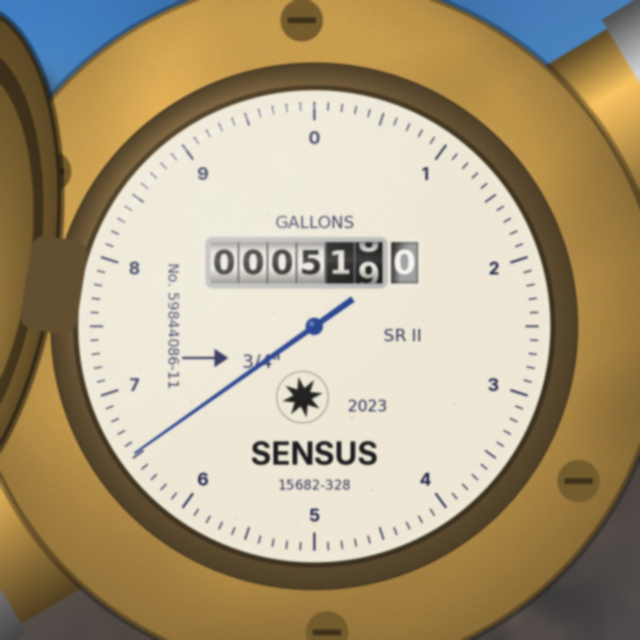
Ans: {"value": 5186.5, "unit": "gal"}
